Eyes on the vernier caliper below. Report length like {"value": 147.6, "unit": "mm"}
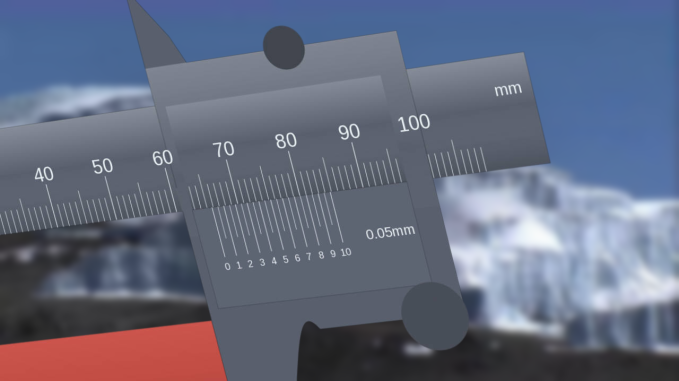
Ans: {"value": 65.8, "unit": "mm"}
